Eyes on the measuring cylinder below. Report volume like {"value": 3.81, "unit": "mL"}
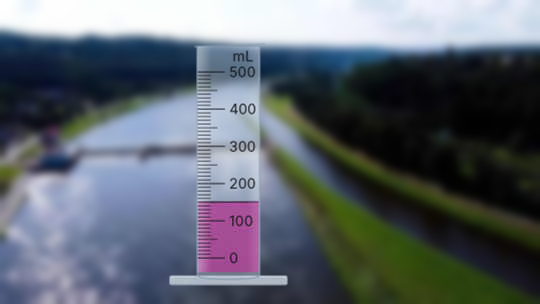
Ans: {"value": 150, "unit": "mL"}
